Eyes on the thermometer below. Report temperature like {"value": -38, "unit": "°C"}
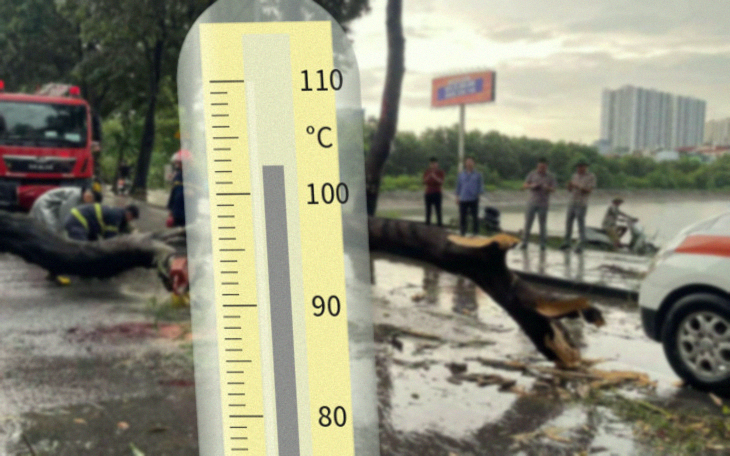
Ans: {"value": 102.5, "unit": "°C"}
